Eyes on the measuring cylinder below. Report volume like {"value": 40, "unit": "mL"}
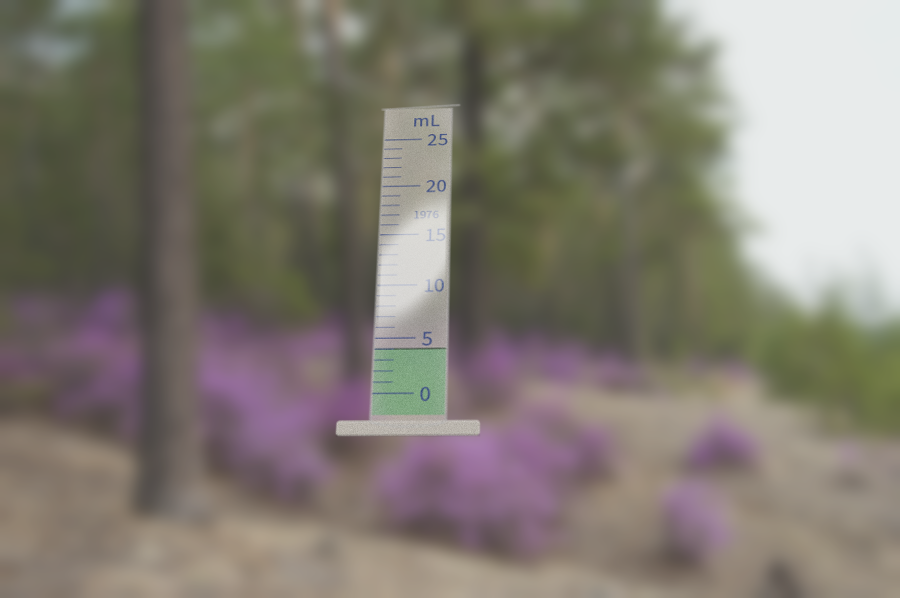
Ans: {"value": 4, "unit": "mL"}
